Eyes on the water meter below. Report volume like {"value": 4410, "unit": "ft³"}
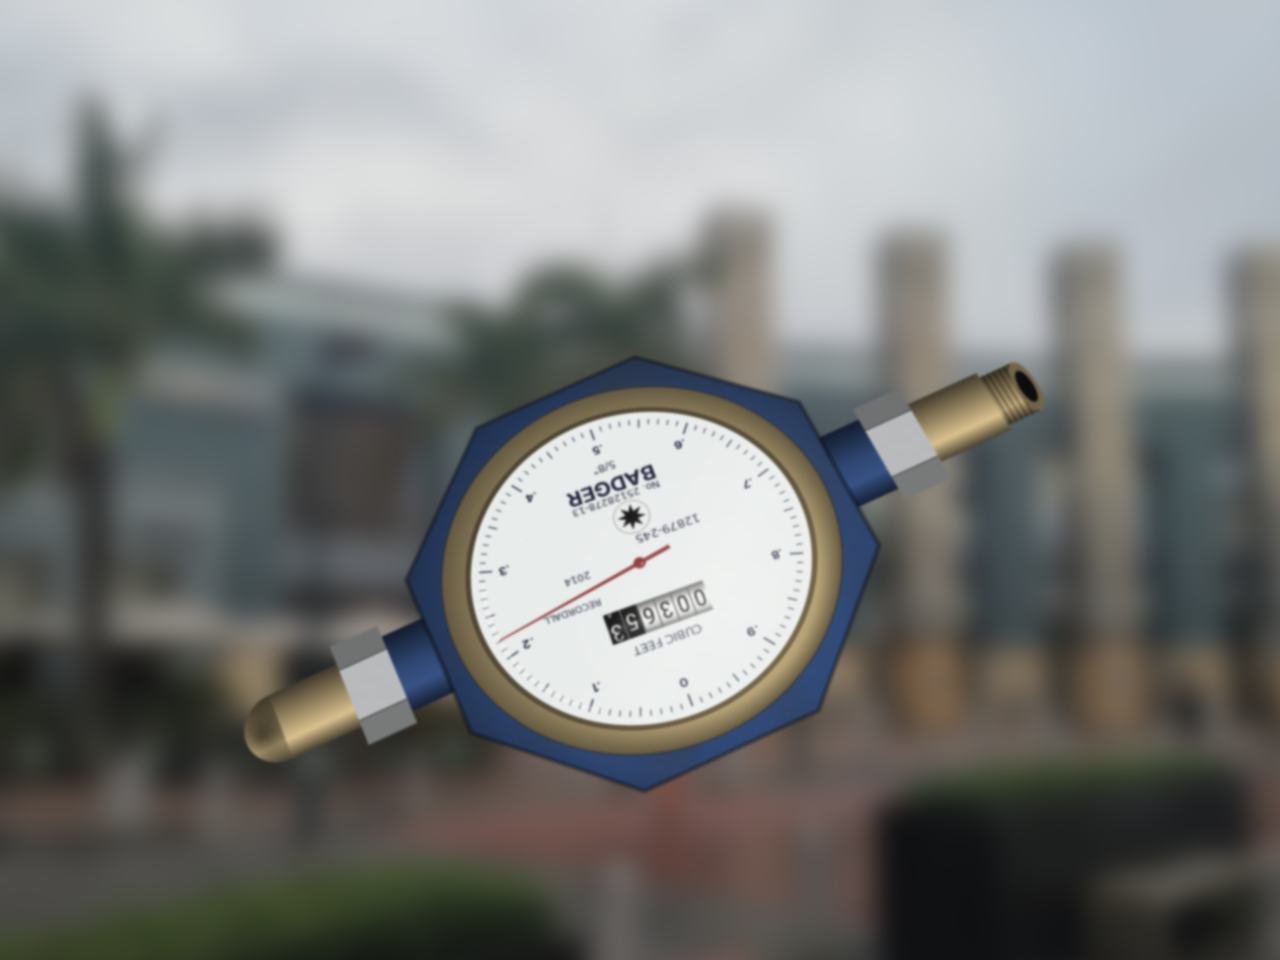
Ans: {"value": 3653.22, "unit": "ft³"}
